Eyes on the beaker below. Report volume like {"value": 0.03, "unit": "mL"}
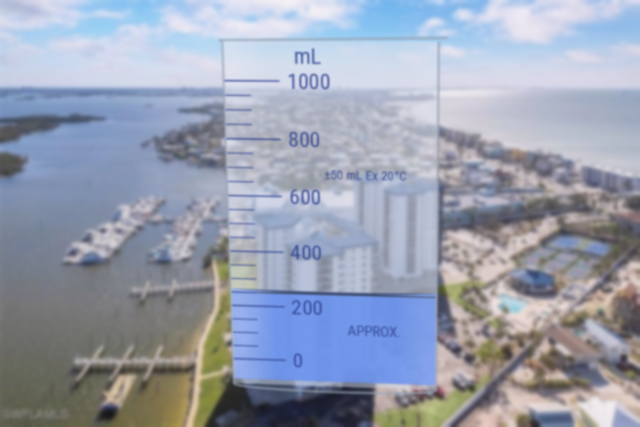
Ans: {"value": 250, "unit": "mL"}
